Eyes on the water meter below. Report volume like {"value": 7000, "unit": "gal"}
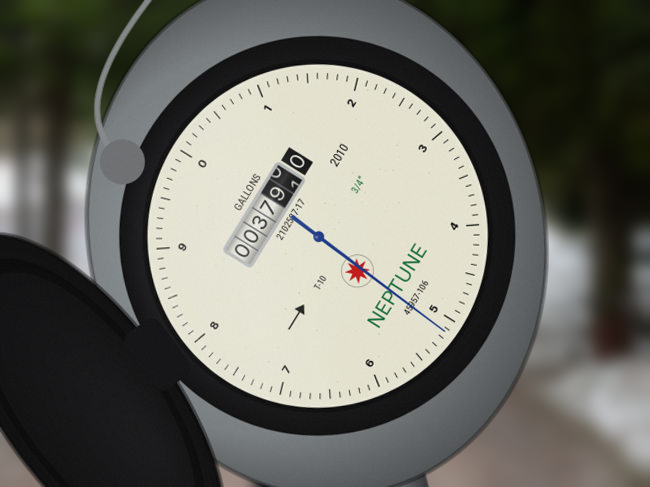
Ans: {"value": 37905.1, "unit": "gal"}
